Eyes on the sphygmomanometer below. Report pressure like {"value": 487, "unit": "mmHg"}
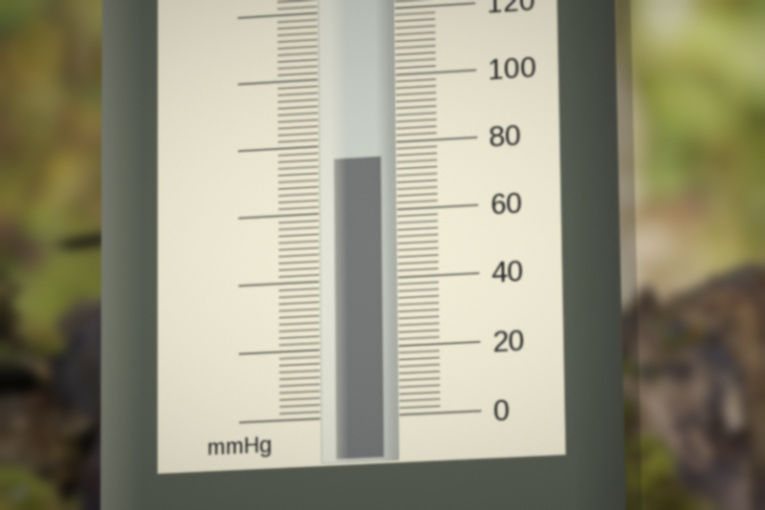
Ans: {"value": 76, "unit": "mmHg"}
